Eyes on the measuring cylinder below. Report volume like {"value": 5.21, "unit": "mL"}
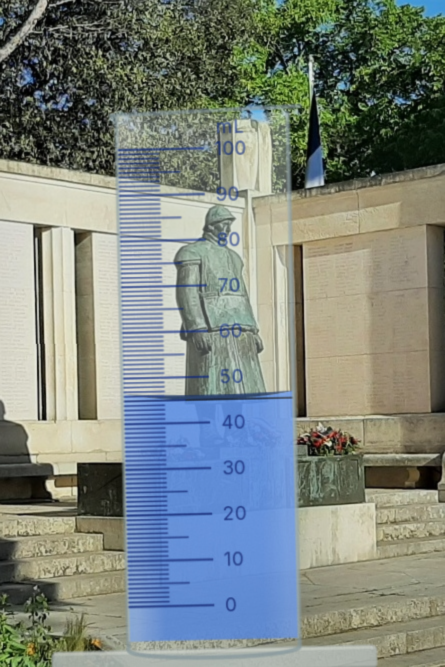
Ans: {"value": 45, "unit": "mL"}
